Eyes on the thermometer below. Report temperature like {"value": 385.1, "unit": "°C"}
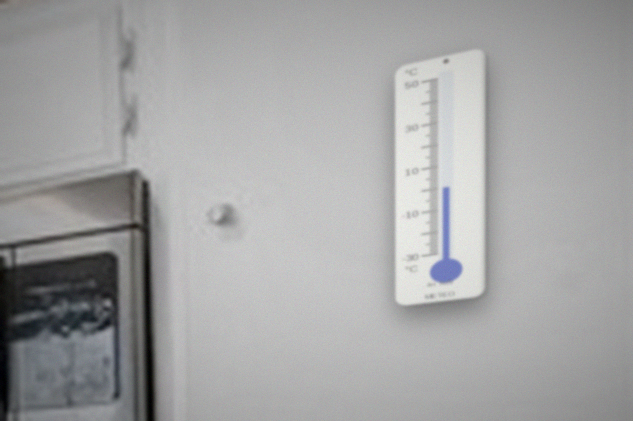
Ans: {"value": 0, "unit": "°C"}
